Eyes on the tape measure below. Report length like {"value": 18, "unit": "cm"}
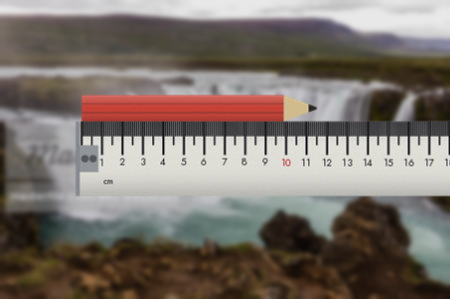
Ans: {"value": 11.5, "unit": "cm"}
